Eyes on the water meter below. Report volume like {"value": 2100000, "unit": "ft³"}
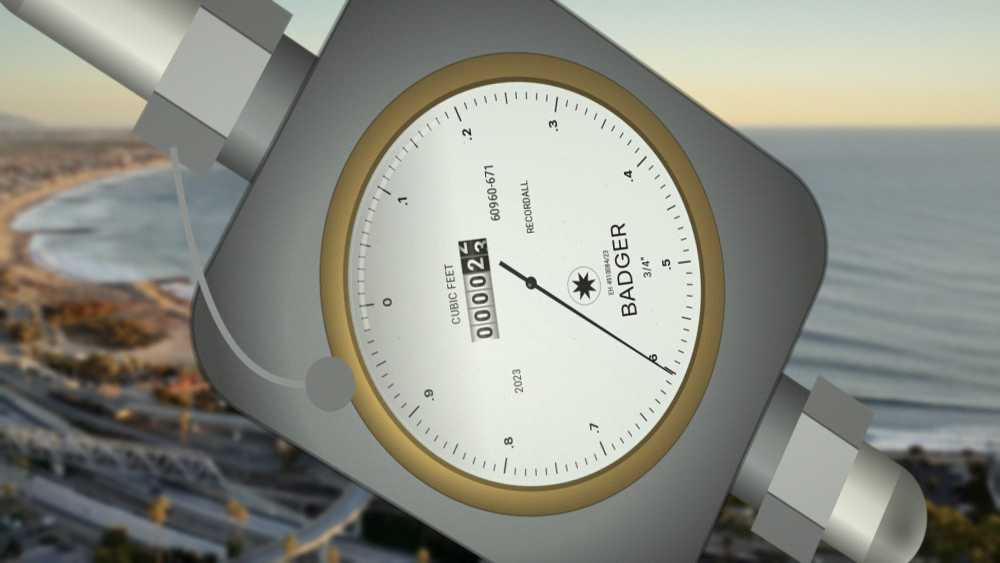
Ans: {"value": 22.60, "unit": "ft³"}
